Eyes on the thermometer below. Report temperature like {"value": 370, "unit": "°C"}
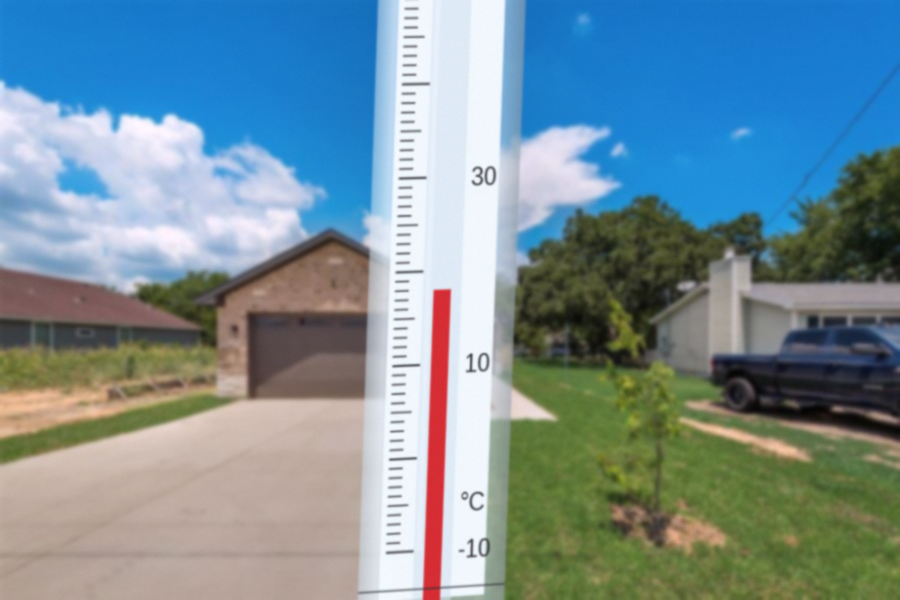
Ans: {"value": 18, "unit": "°C"}
